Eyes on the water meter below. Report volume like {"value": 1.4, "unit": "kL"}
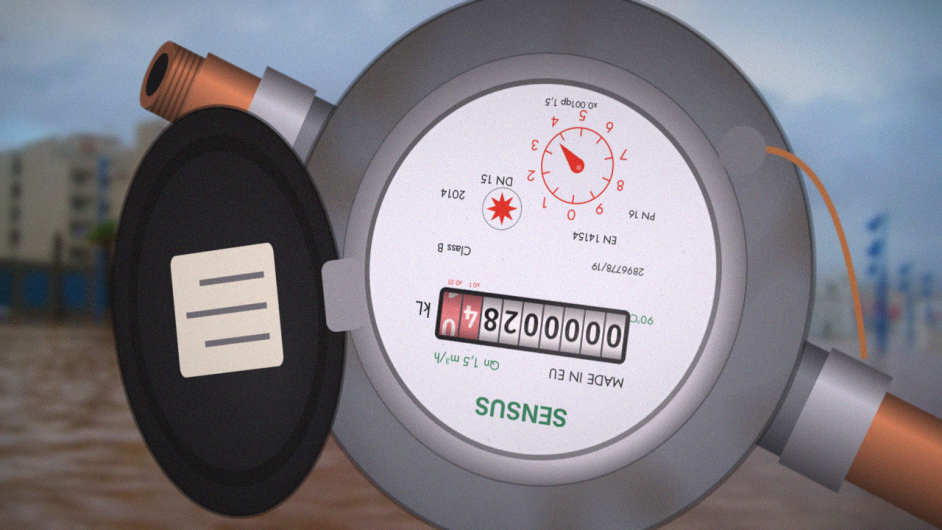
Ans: {"value": 28.403, "unit": "kL"}
